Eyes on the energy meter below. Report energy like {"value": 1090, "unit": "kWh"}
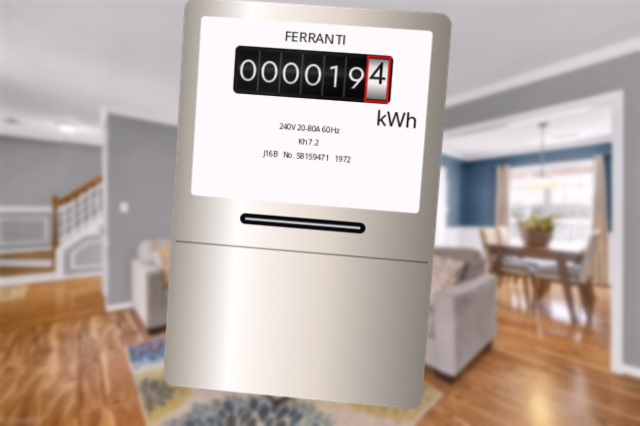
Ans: {"value": 19.4, "unit": "kWh"}
